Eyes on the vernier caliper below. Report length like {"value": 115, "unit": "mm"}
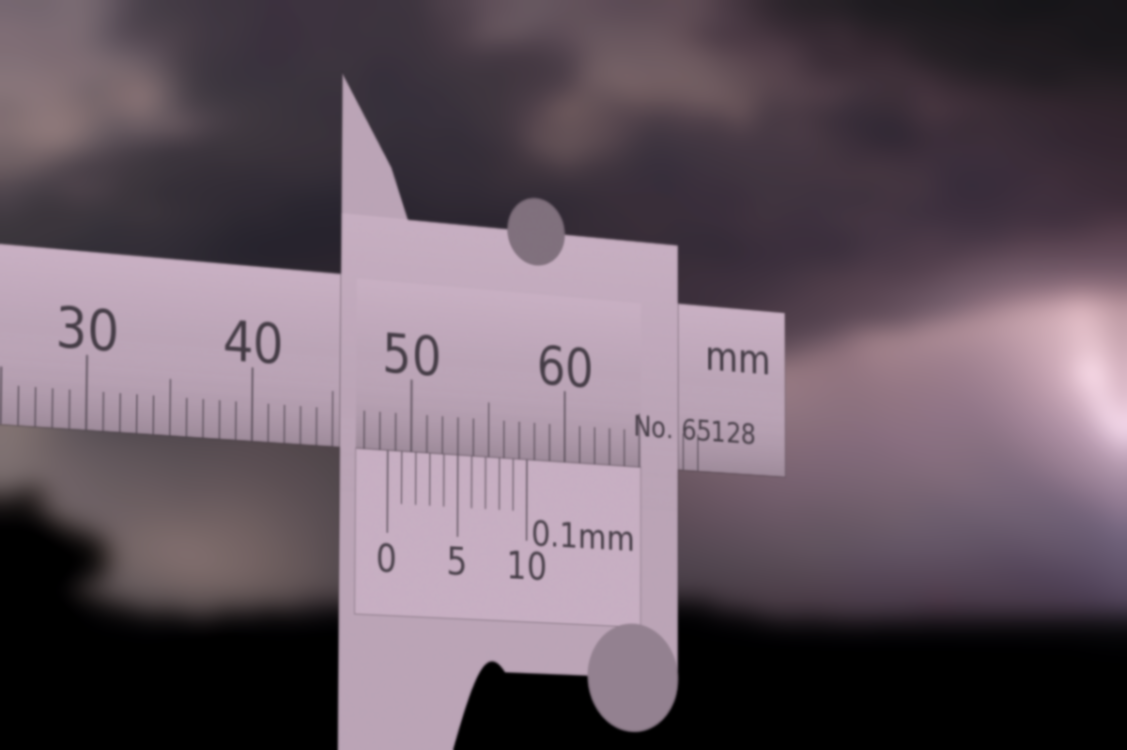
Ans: {"value": 48.5, "unit": "mm"}
